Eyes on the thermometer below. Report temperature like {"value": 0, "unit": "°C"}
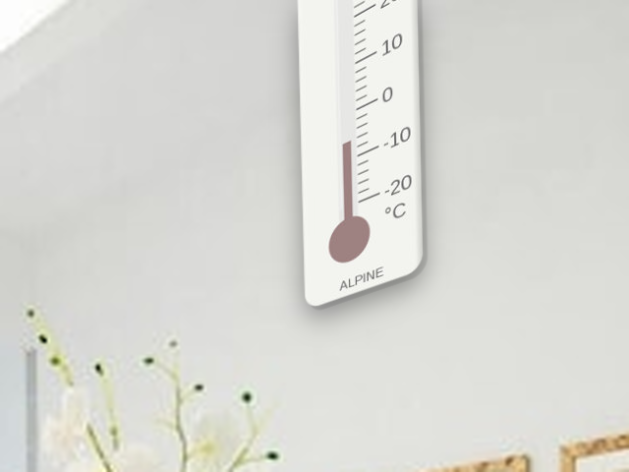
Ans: {"value": -6, "unit": "°C"}
